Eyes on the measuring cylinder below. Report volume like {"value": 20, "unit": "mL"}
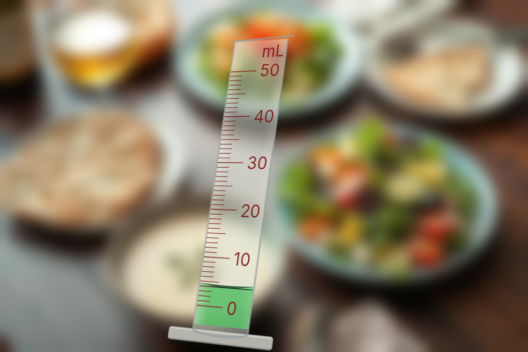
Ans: {"value": 4, "unit": "mL"}
